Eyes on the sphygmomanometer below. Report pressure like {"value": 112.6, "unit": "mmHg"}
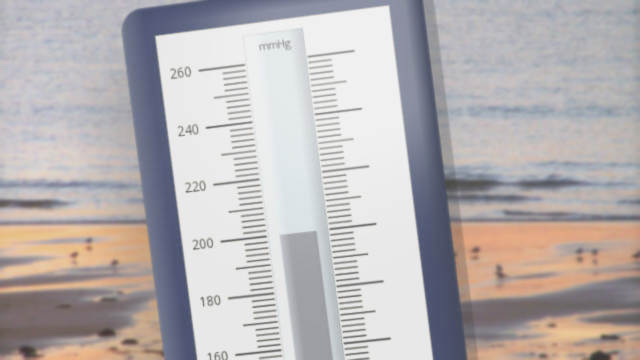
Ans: {"value": 200, "unit": "mmHg"}
